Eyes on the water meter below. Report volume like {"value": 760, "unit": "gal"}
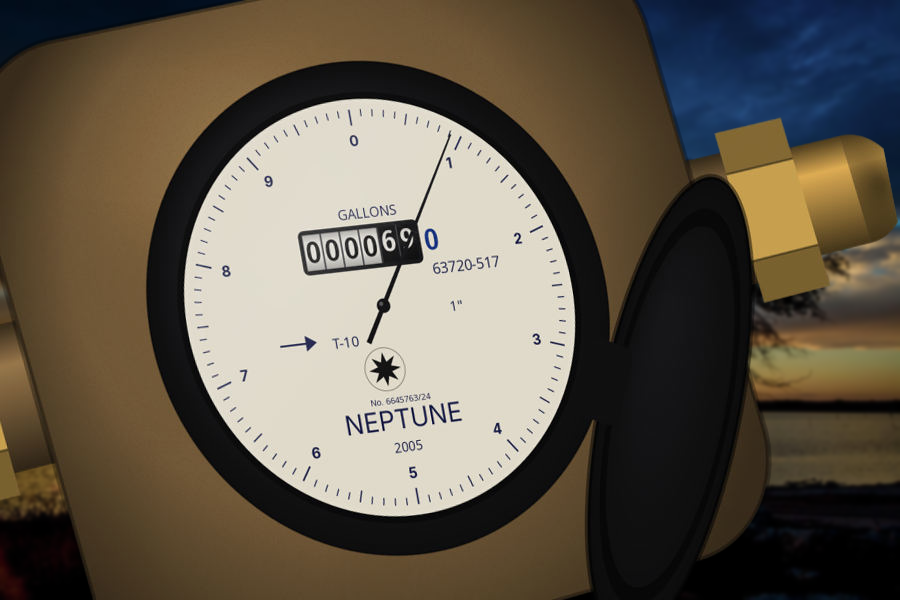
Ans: {"value": 690.9, "unit": "gal"}
